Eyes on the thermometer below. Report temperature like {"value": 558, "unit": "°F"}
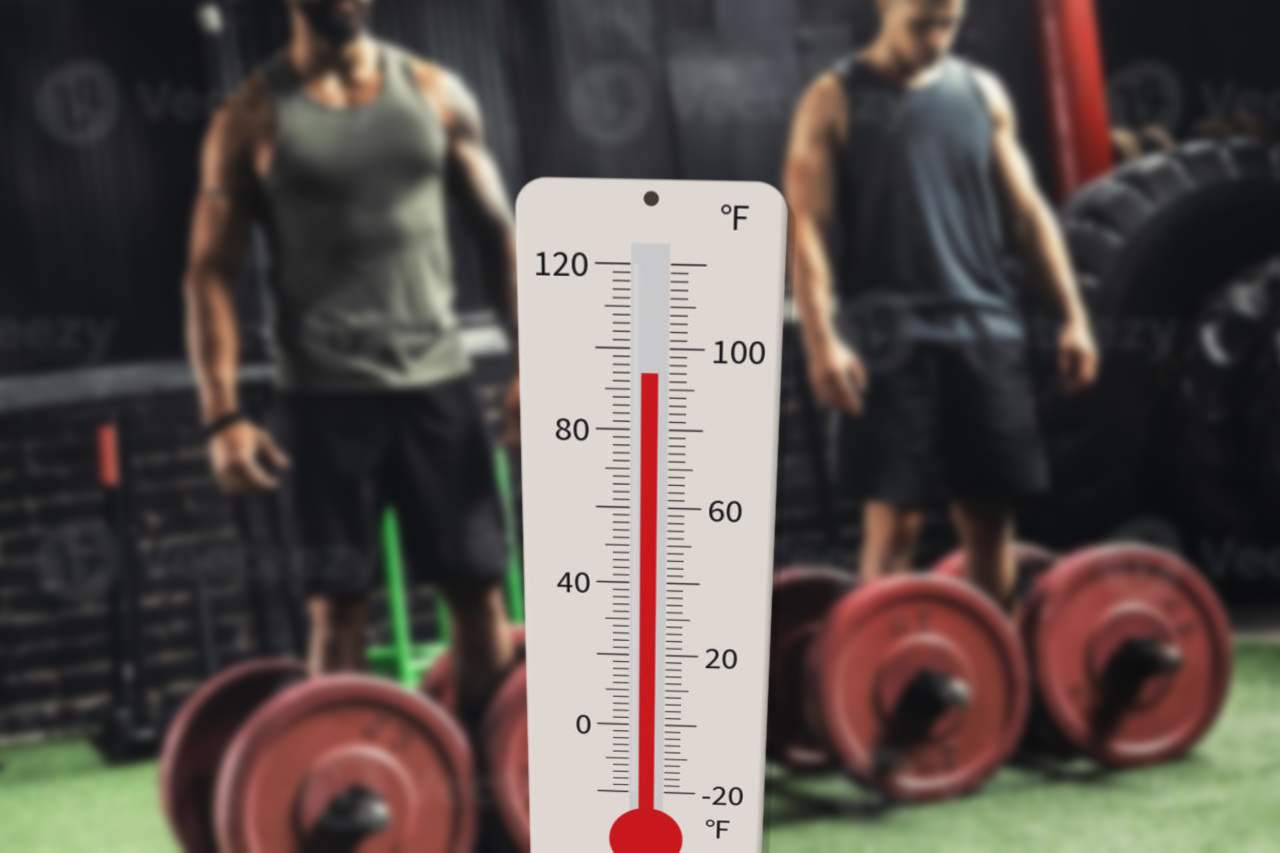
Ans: {"value": 94, "unit": "°F"}
